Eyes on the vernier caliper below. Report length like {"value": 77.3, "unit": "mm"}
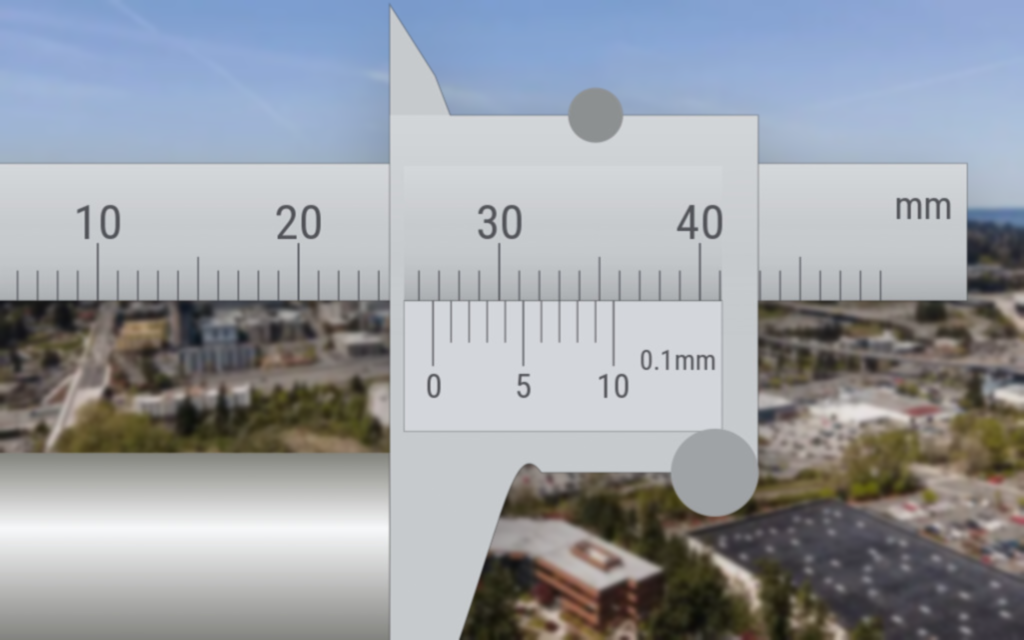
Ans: {"value": 26.7, "unit": "mm"}
